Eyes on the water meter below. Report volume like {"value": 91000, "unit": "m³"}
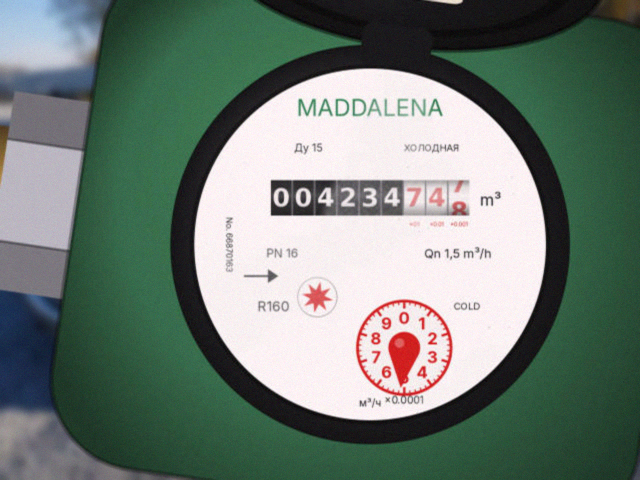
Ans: {"value": 4234.7475, "unit": "m³"}
